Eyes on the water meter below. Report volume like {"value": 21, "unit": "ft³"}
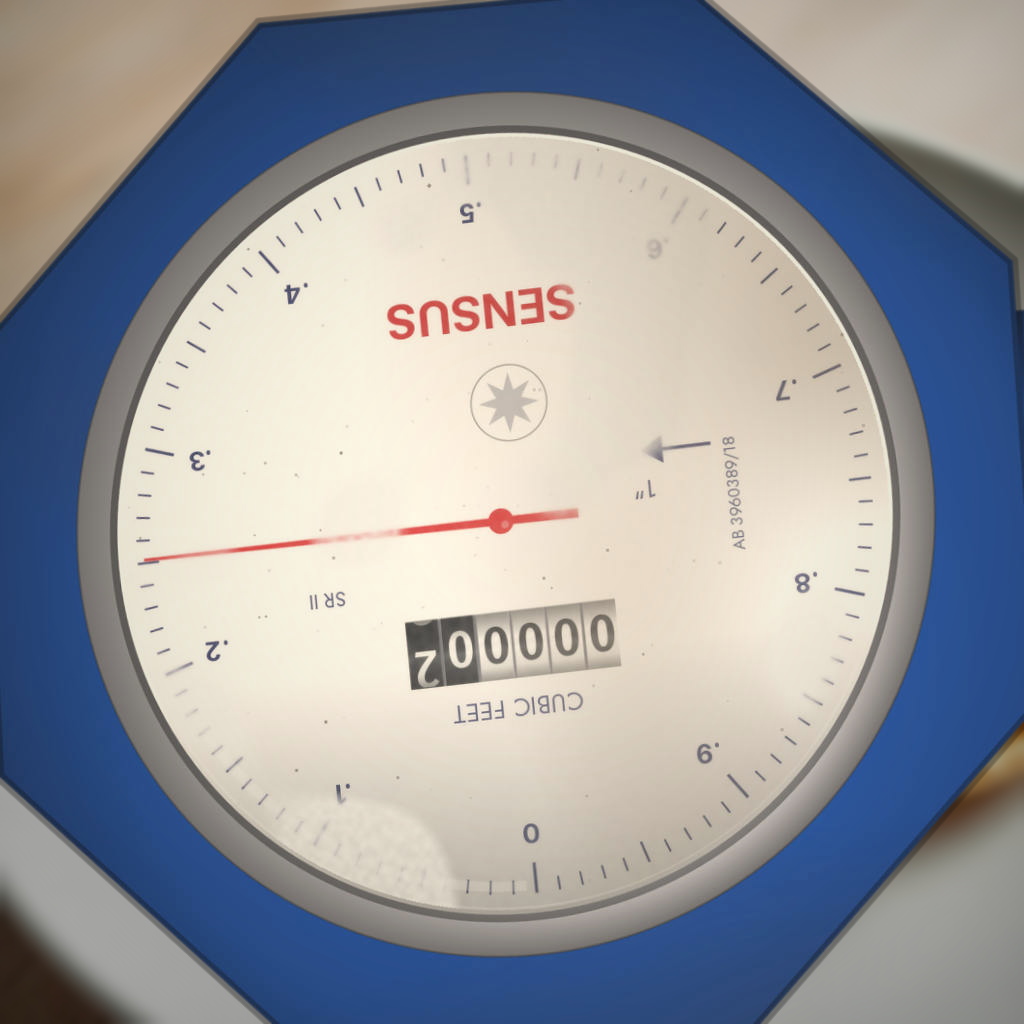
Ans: {"value": 2.25, "unit": "ft³"}
